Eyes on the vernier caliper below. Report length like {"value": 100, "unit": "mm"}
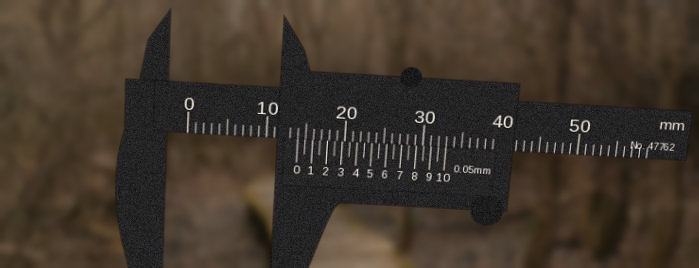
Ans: {"value": 14.0, "unit": "mm"}
